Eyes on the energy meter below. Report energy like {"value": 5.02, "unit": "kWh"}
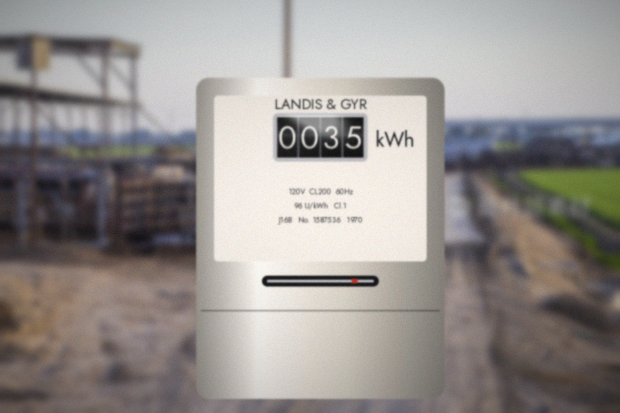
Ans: {"value": 35, "unit": "kWh"}
